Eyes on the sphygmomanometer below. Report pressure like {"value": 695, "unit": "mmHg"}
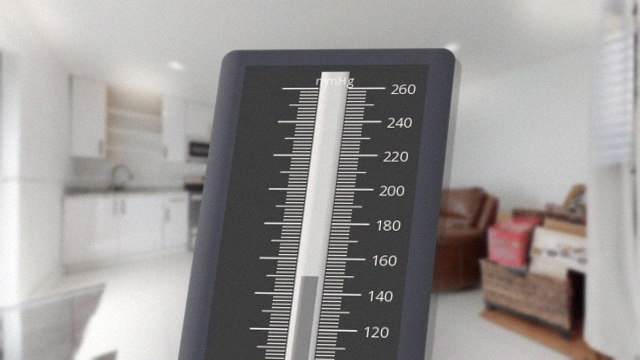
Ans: {"value": 150, "unit": "mmHg"}
